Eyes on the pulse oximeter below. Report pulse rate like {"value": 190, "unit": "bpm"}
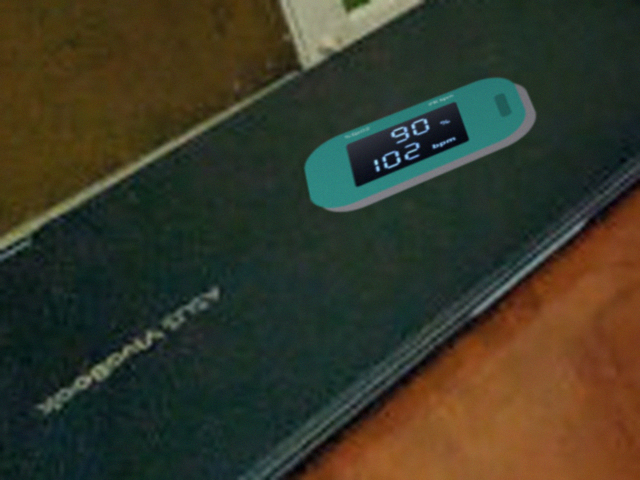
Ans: {"value": 102, "unit": "bpm"}
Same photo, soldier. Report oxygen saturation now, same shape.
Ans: {"value": 90, "unit": "%"}
